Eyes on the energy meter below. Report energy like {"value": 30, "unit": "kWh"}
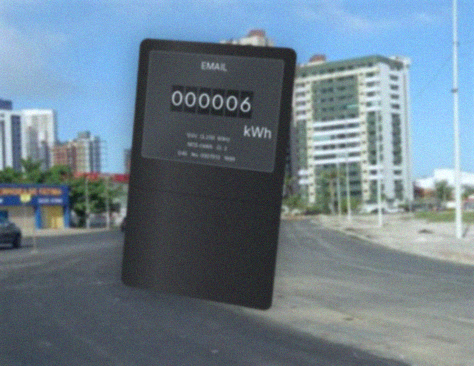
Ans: {"value": 6, "unit": "kWh"}
